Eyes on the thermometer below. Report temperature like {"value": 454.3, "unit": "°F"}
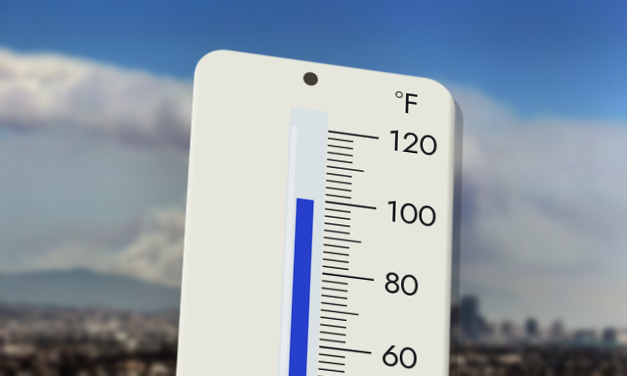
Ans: {"value": 100, "unit": "°F"}
